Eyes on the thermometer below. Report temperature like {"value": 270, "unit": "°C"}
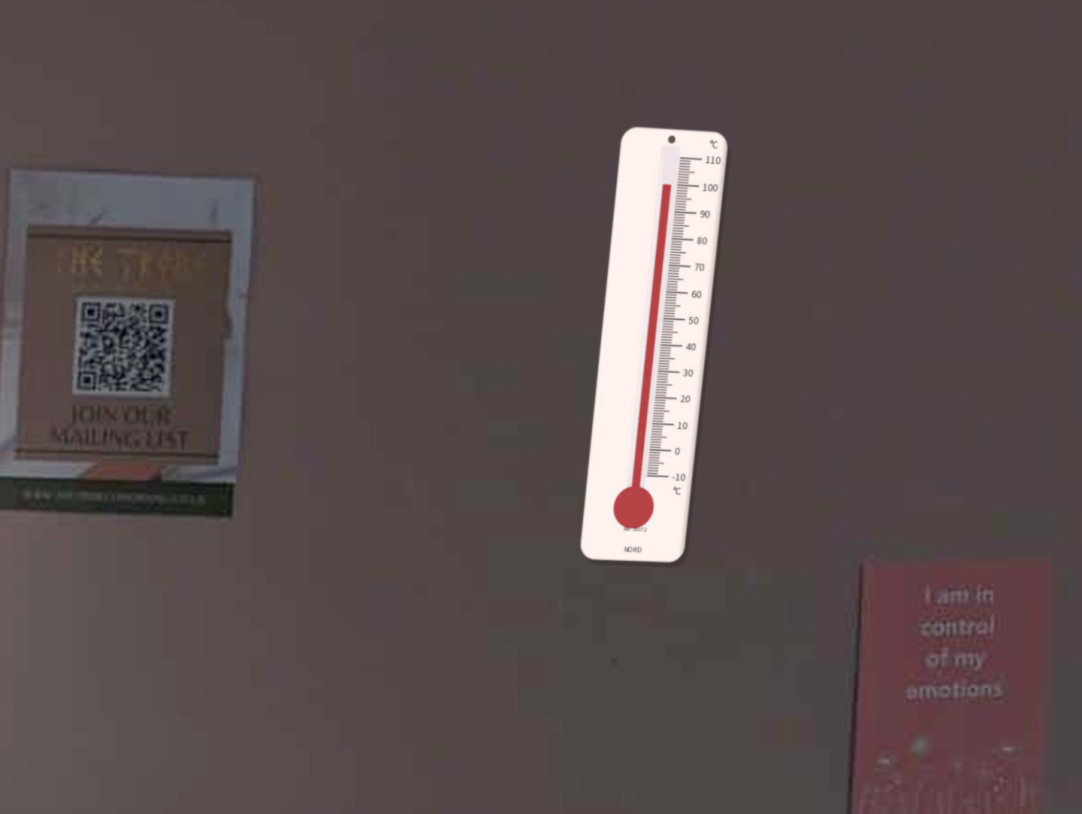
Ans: {"value": 100, "unit": "°C"}
